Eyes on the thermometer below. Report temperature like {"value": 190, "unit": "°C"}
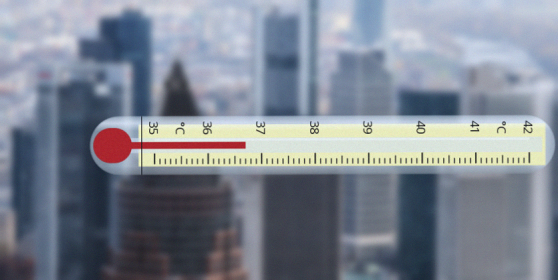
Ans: {"value": 36.7, "unit": "°C"}
